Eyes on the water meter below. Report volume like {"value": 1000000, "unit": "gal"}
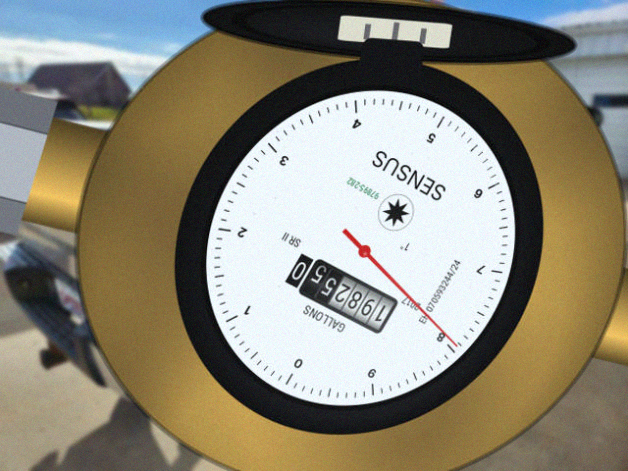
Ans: {"value": 1982547.9, "unit": "gal"}
